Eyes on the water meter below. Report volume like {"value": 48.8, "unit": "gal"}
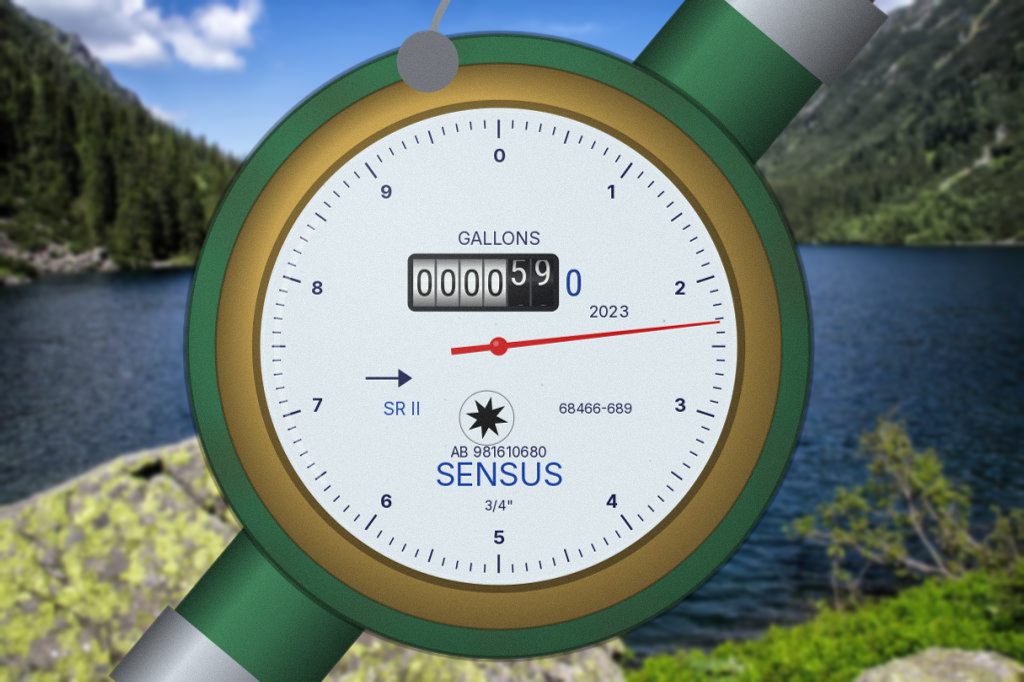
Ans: {"value": 592.3, "unit": "gal"}
